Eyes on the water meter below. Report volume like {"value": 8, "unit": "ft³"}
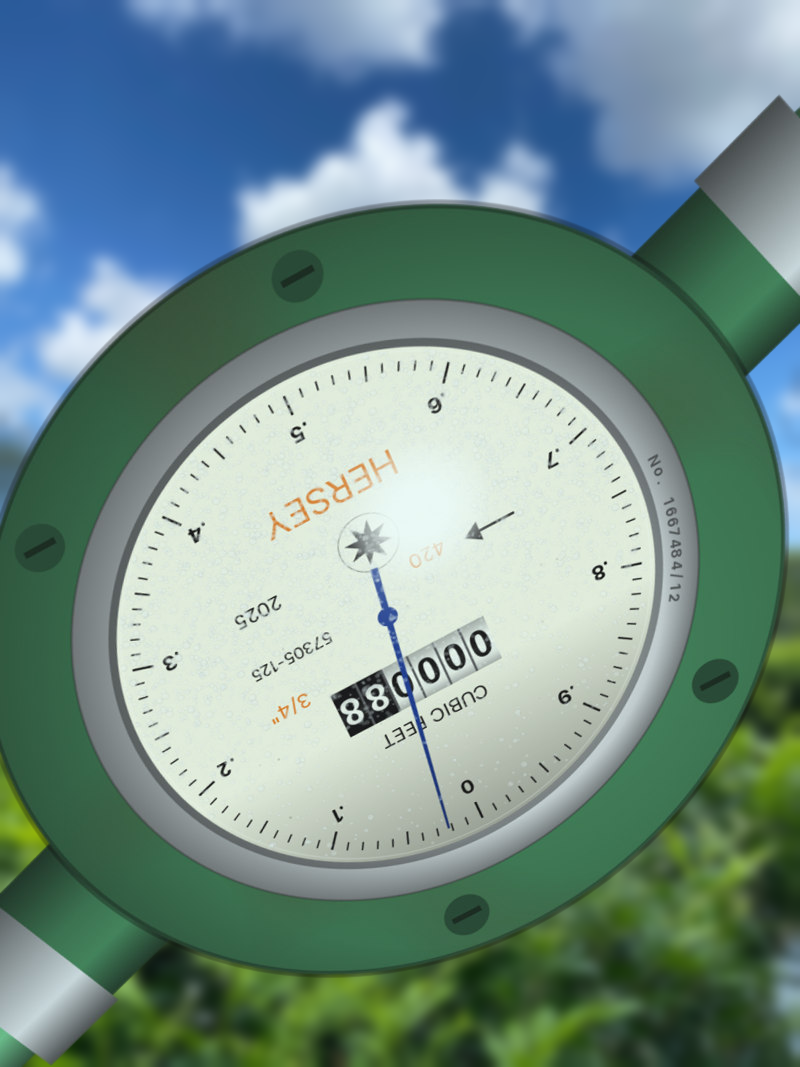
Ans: {"value": 88.02, "unit": "ft³"}
